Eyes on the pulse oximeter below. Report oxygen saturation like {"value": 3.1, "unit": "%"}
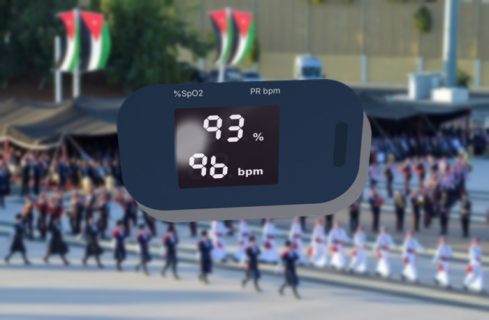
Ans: {"value": 93, "unit": "%"}
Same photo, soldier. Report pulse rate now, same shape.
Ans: {"value": 96, "unit": "bpm"}
